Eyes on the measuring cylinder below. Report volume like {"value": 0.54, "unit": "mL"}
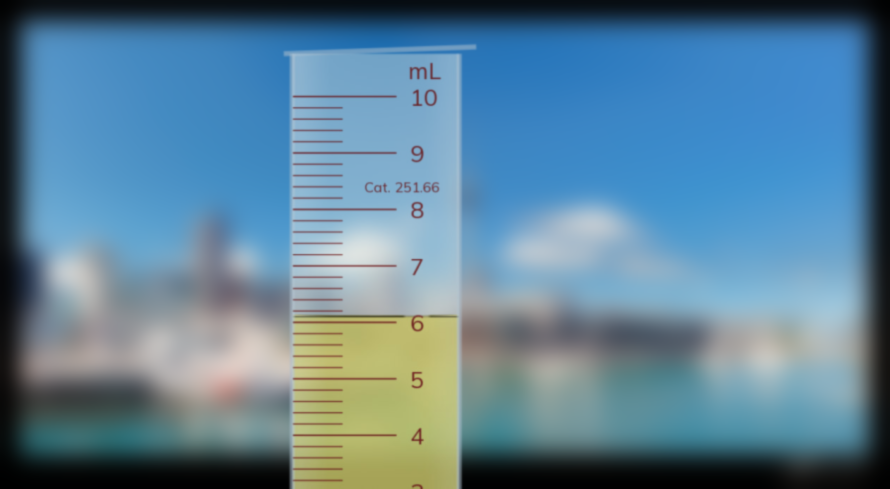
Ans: {"value": 6.1, "unit": "mL"}
